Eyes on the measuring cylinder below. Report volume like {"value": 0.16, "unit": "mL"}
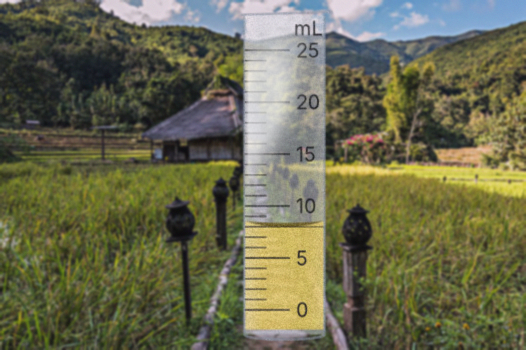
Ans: {"value": 8, "unit": "mL"}
